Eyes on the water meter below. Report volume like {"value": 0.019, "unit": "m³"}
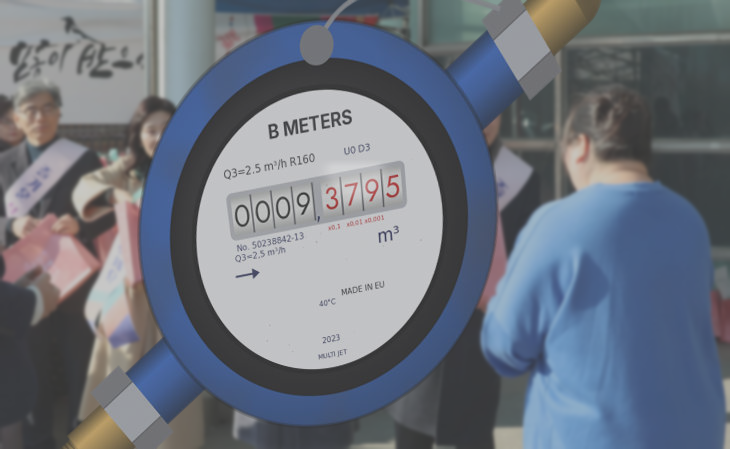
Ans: {"value": 9.3795, "unit": "m³"}
